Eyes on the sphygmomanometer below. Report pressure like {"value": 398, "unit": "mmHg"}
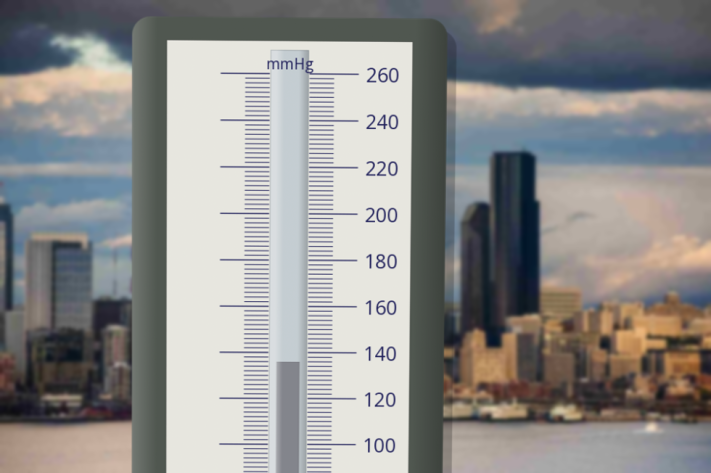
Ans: {"value": 136, "unit": "mmHg"}
